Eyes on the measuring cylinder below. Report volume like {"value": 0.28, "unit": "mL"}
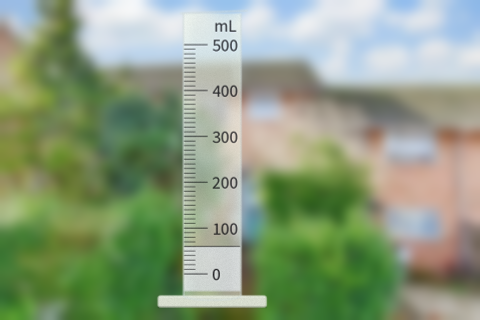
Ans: {"value": 60, "unit": "mL"}
